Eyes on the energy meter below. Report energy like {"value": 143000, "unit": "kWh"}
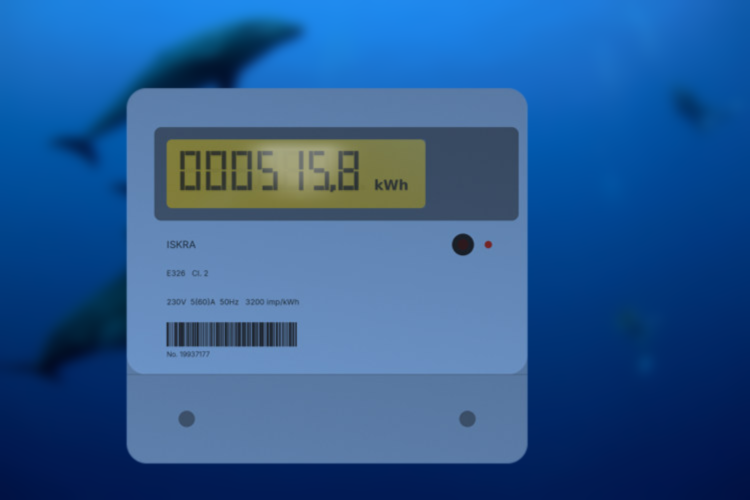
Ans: {"value": 515.8, "unit": "kWh"}
